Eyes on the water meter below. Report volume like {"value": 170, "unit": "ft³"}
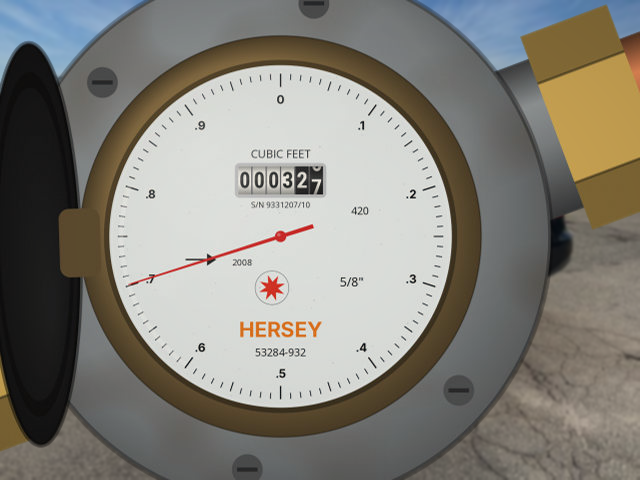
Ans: {"value": 326.70, "unit": "ft³"}
